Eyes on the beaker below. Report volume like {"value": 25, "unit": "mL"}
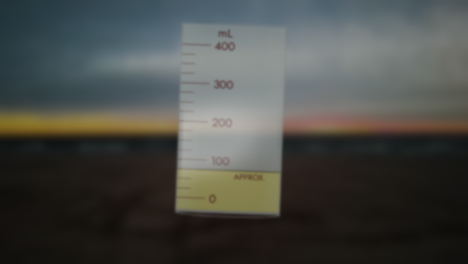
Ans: {"value": 75, "unit": "mL"}
